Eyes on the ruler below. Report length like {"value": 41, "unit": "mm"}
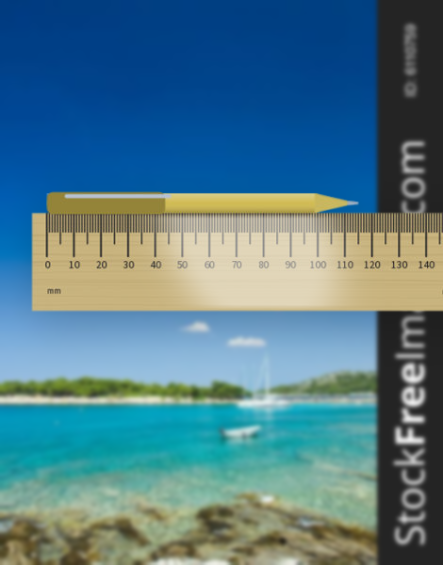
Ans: {"value": 115, "unit": "mm"}
